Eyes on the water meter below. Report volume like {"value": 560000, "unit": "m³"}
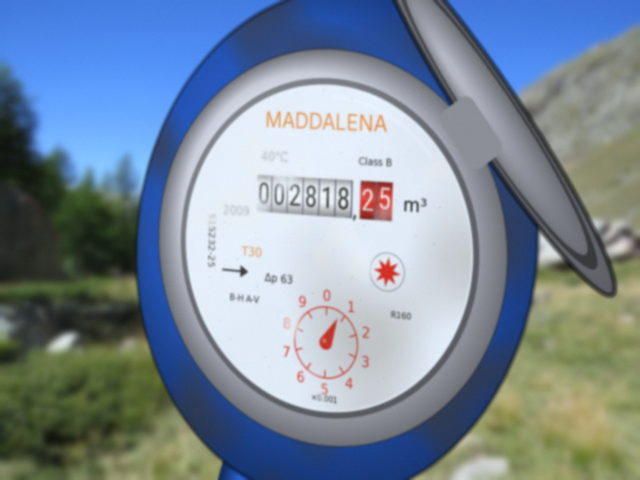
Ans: {"value": 2818.250, "unit": "m³"}
